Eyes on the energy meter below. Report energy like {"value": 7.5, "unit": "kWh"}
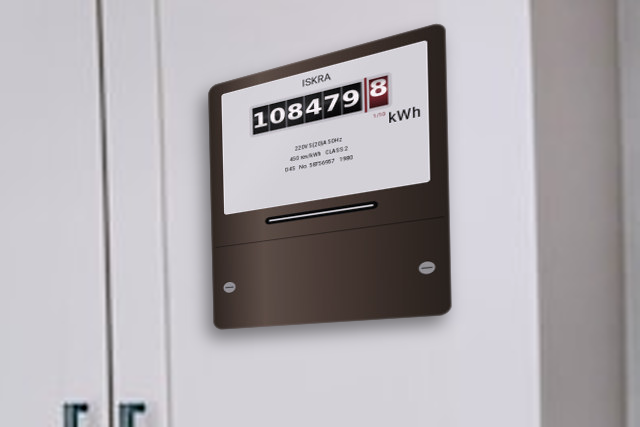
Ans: {"value": 108479.8, "unit": "kWh"}
